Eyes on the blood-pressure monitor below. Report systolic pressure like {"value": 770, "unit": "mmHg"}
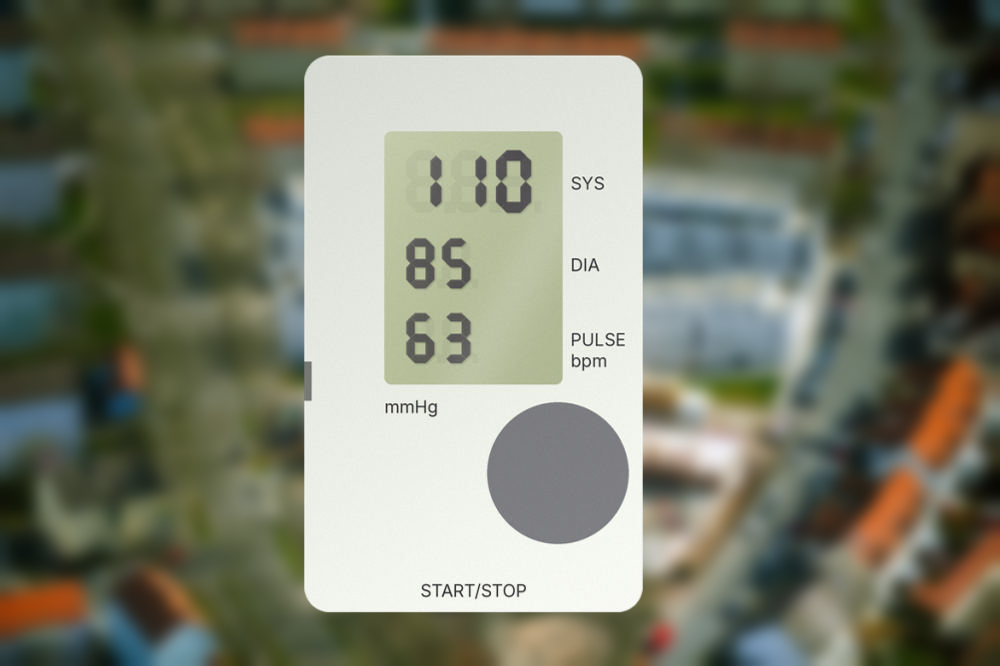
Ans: {"value": 110, "unit": "mmHg"}
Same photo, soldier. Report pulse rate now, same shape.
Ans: {"value": 63, "unit": "bpm"}
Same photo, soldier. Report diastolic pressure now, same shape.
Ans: {"value": 85, "unit": "mmHg"}
